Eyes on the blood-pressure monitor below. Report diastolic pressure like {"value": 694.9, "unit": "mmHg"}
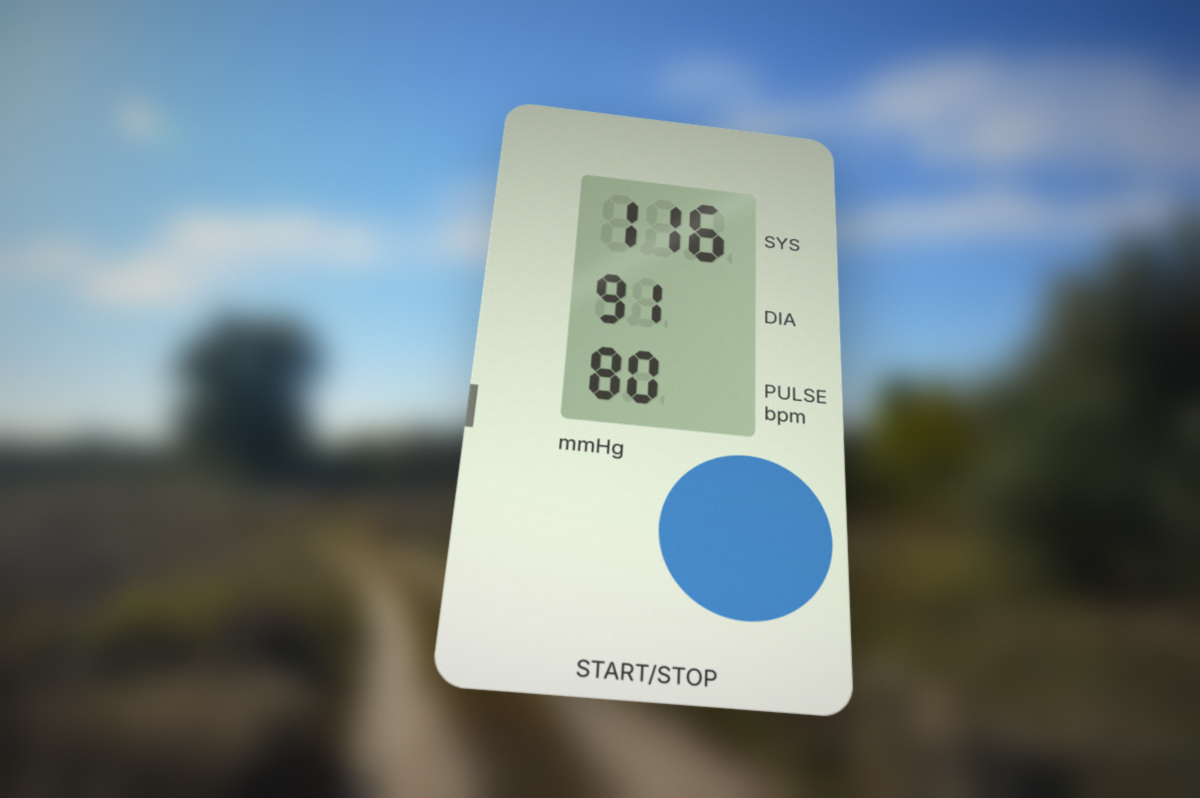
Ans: {"value": 91, "unit": "mmHg"}
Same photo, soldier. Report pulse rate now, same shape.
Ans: {"value": 80, "unit": "bpm"}
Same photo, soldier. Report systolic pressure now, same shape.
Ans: {"value": 116, "unit": "mmHg"}
